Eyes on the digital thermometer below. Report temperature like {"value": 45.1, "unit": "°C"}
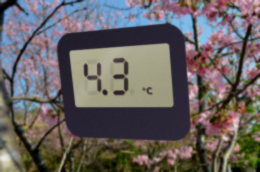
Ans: {"value": 4.3, "unit": "°C"}
